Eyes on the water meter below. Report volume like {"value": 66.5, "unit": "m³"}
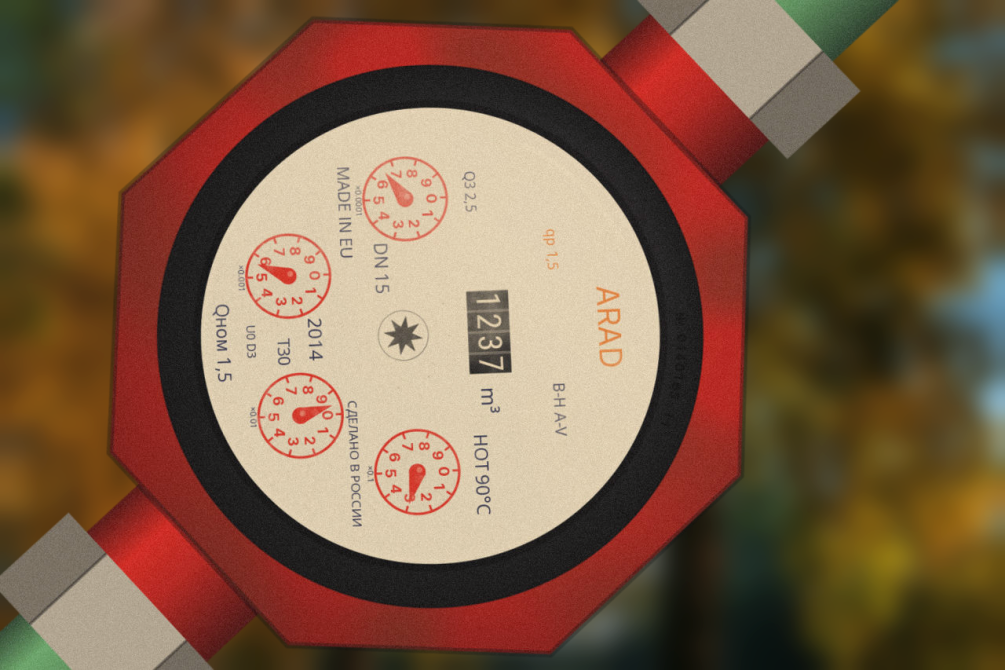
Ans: {"value": 1237.2956, "unit": "m³"}
